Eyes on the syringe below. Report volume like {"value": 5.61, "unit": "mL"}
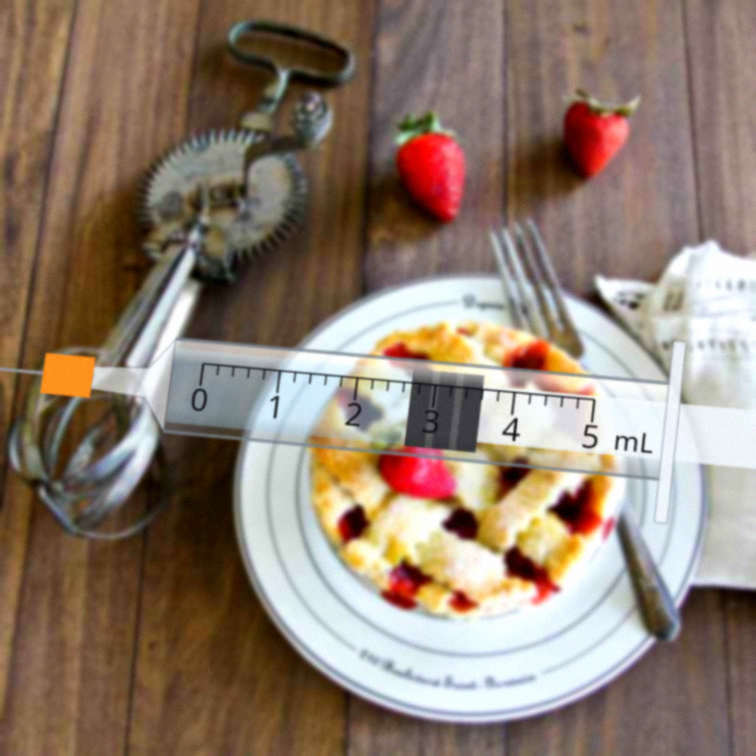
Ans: {"value": 2.7, "unit": "mL"}
